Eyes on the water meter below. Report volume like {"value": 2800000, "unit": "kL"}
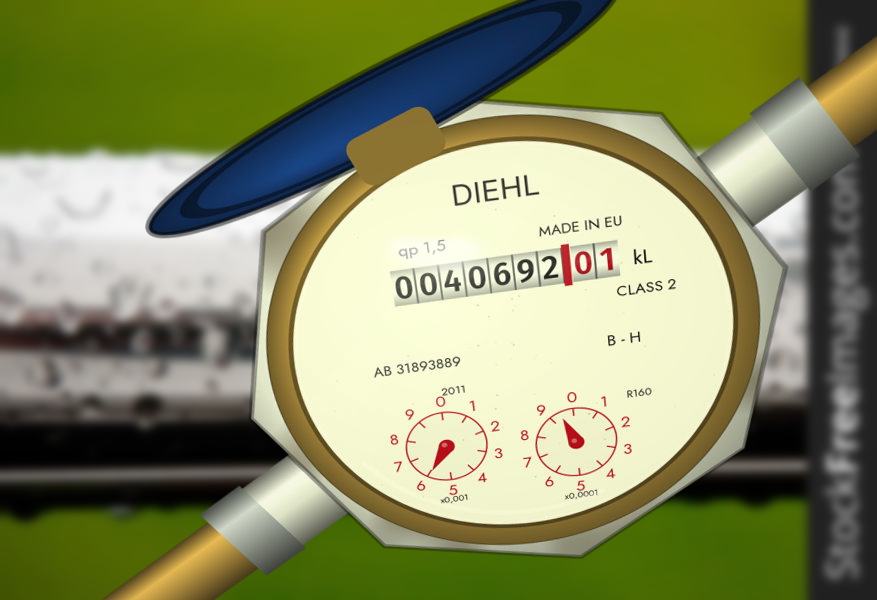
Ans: {"value": 40692.0159, "unit": "kL"}
